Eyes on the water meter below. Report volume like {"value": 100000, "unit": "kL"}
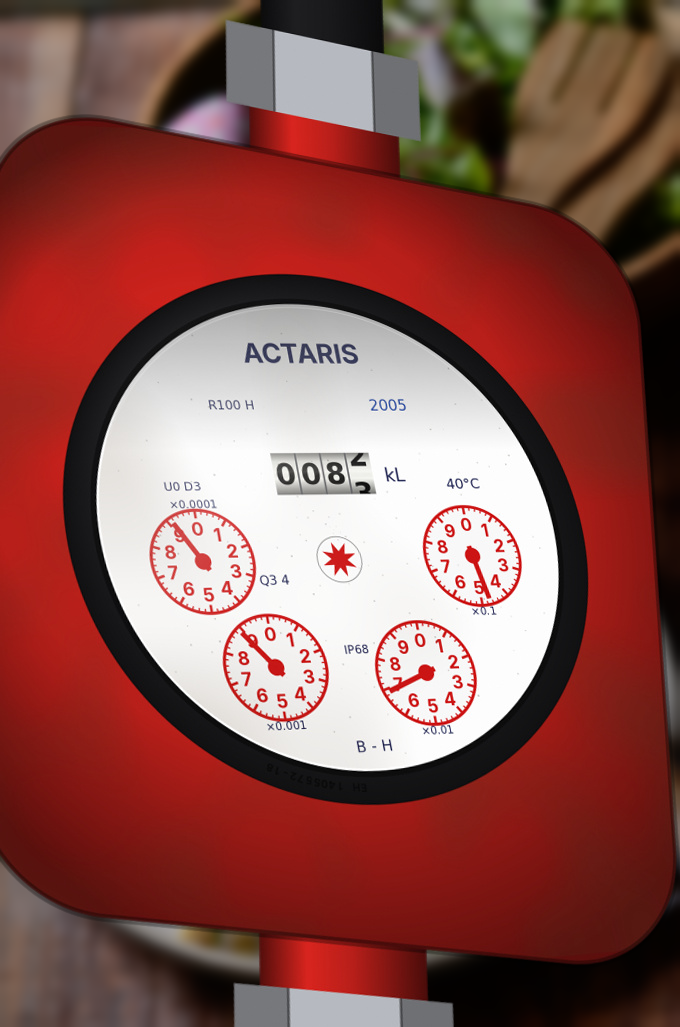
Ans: {"value": 82.4689, "unit": "kL"}
